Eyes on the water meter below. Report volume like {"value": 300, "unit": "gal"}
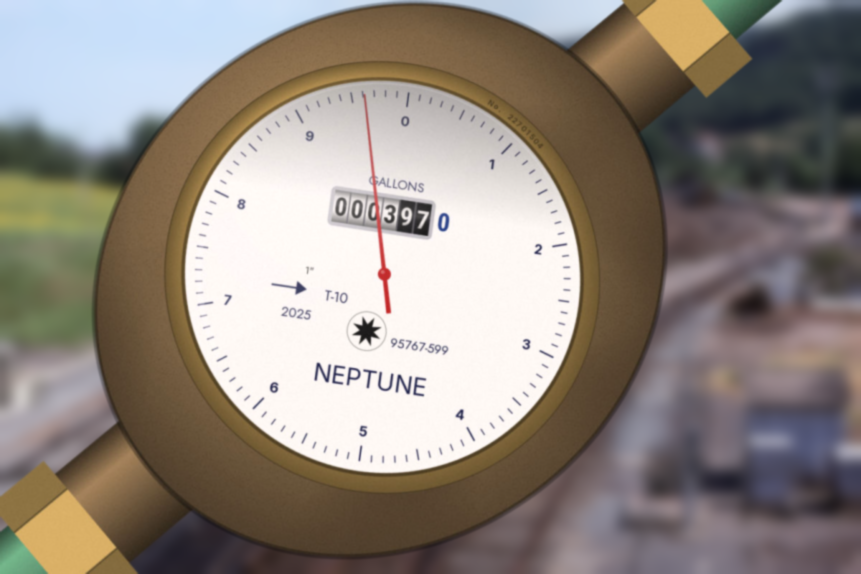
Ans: {"value": 3969.6, "unit": "gal"}
